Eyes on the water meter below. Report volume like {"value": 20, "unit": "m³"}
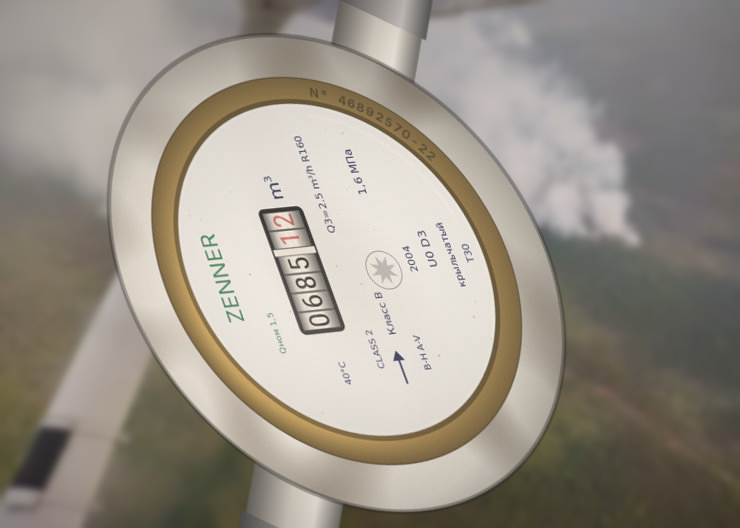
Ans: {"value": 685.12, "unit": "m³"}
